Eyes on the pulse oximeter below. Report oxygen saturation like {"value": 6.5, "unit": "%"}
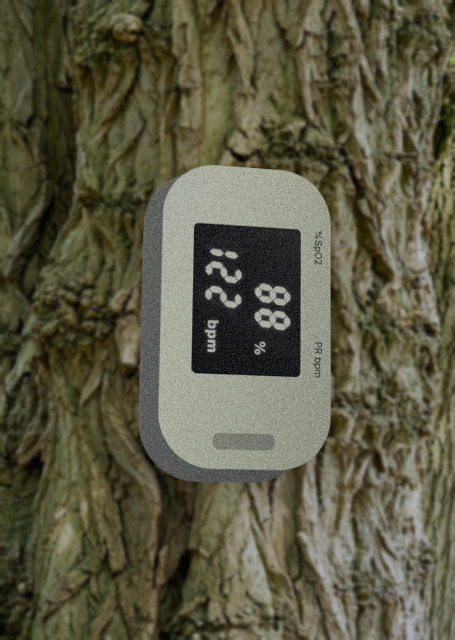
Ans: {"value": 88, "unit": "%"}
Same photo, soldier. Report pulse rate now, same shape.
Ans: {"value": 122, "unit": "bpm"}
